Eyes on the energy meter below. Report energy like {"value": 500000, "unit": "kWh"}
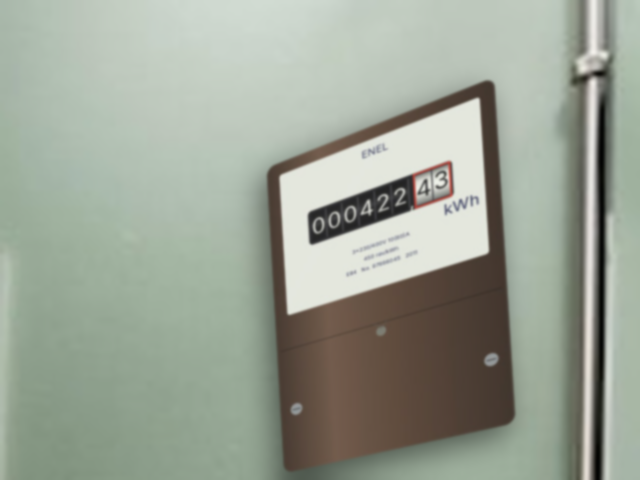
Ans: {"value": 422.43, "unit": "kWh"}
